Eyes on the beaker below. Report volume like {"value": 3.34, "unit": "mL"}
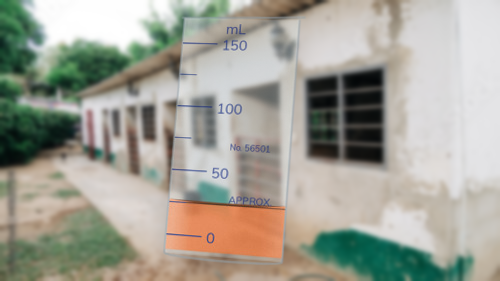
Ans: {"value": 25, "unit": "mL"}
